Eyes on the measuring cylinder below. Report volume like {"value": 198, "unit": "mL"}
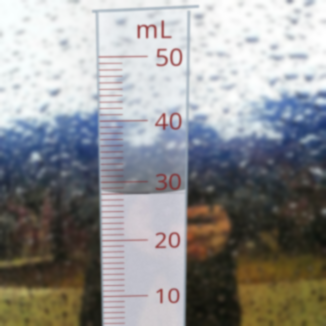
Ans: {"value": 28, "unit": "mL"}
